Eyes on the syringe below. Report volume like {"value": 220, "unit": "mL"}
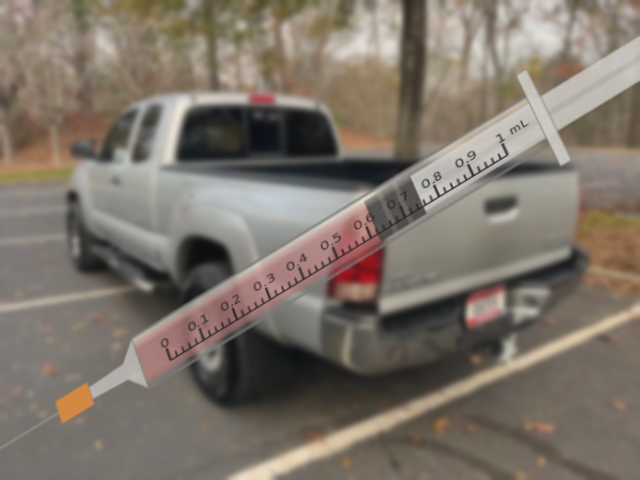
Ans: {"value": 0.62, "unit": "mL"}
